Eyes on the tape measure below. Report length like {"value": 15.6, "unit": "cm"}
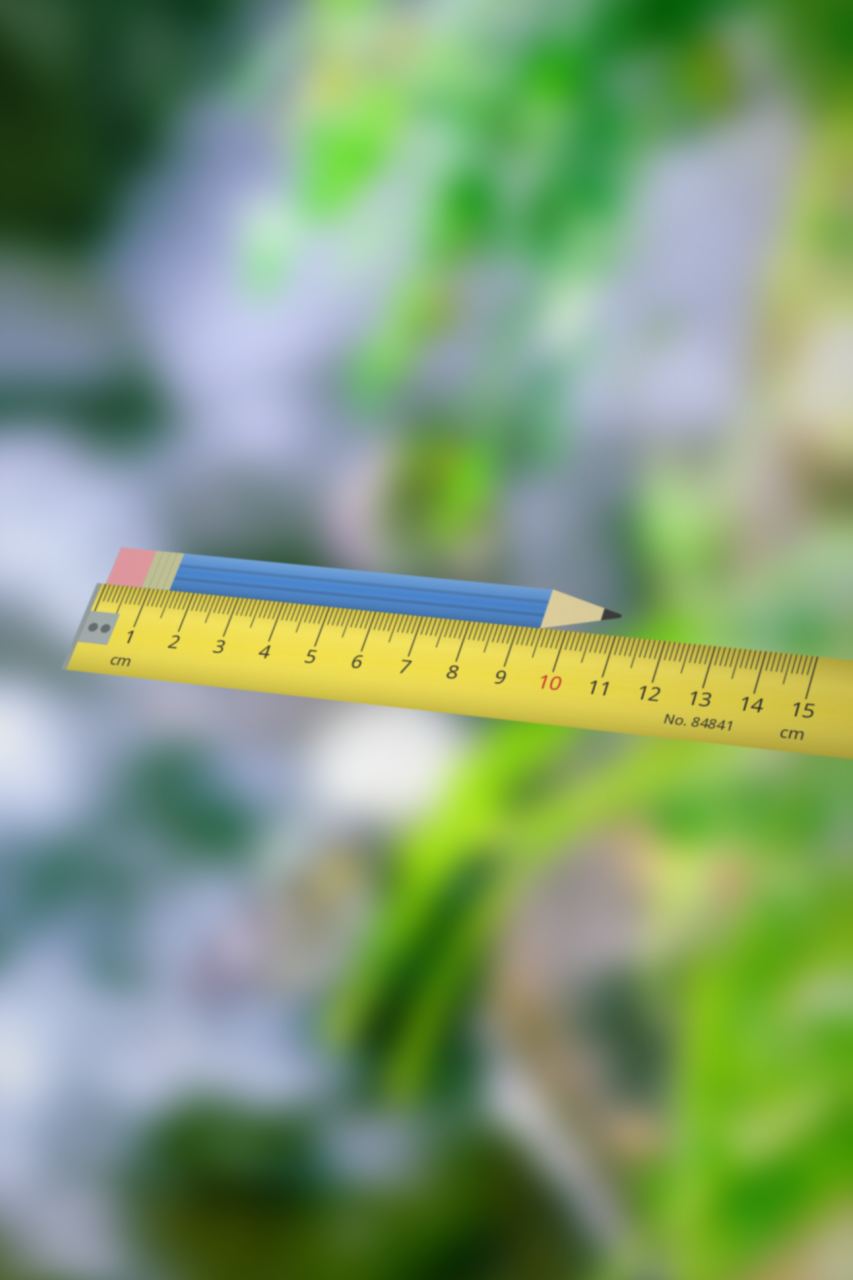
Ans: {"value": 11, "unit": "cm"}
